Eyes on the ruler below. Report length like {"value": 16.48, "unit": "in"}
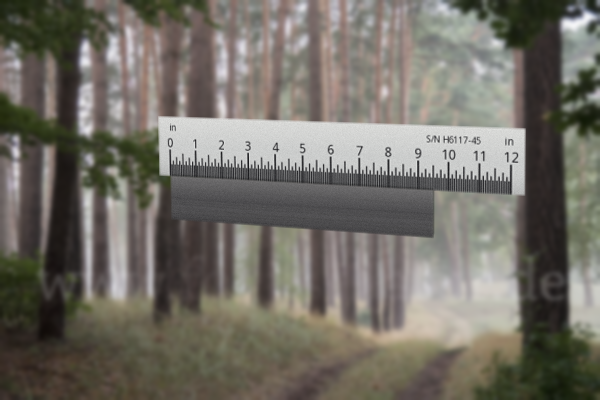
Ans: {"value": 9.5, "unit": "in"}
